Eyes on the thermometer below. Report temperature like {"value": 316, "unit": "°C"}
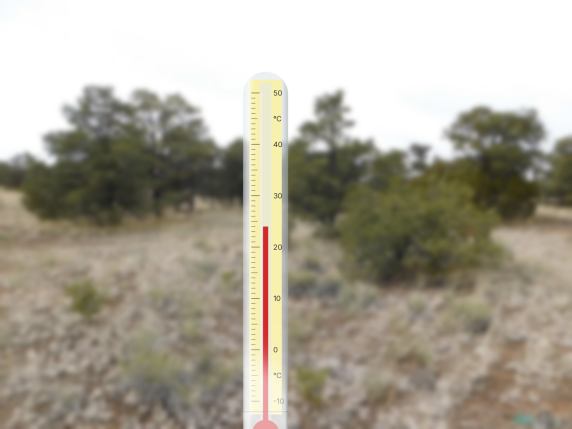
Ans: {"value": 24, "unit": "°C"}
